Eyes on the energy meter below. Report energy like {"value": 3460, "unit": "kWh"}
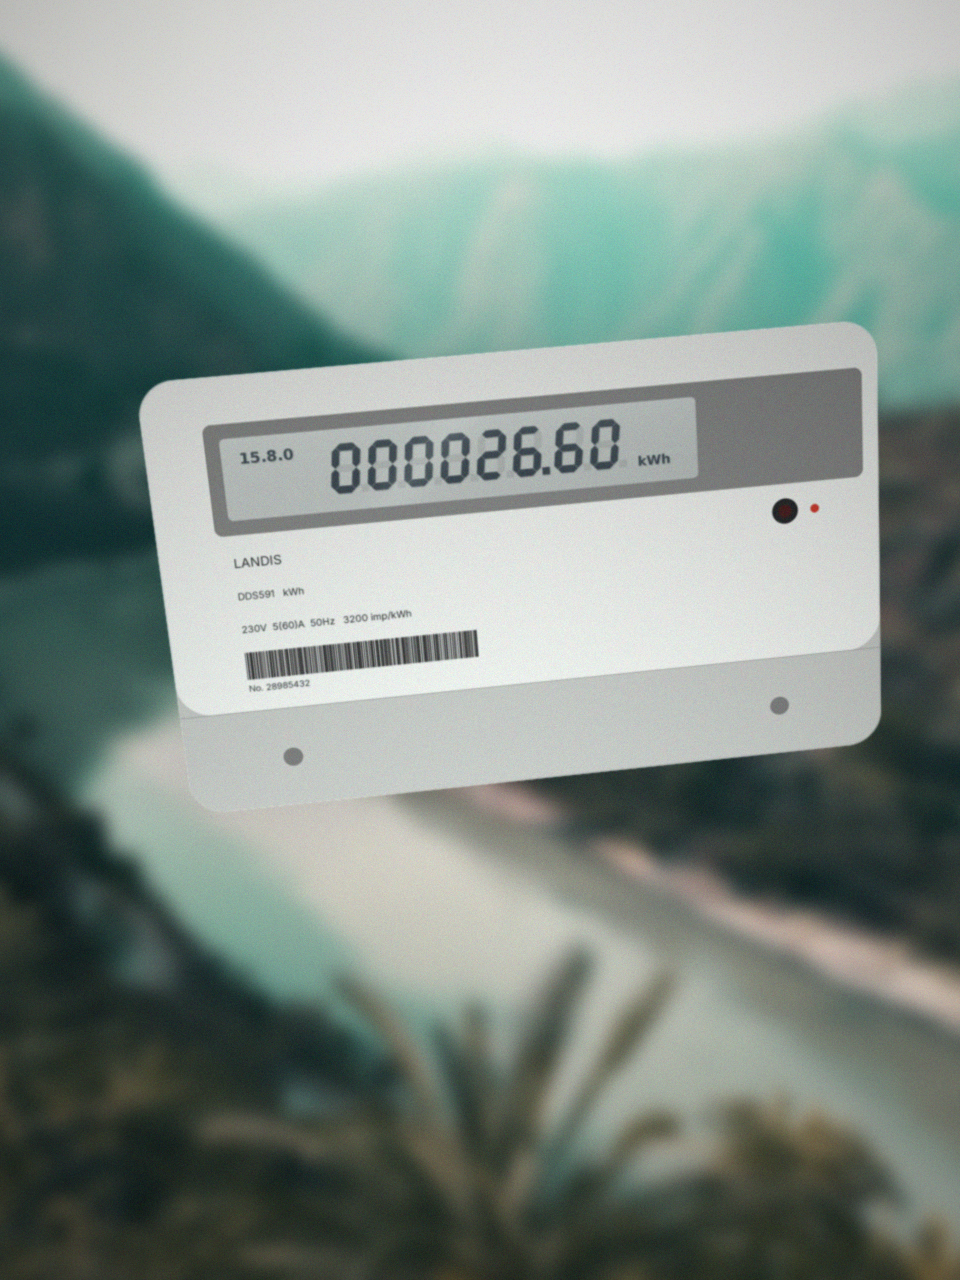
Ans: {"value": 26.60, "unit": "kWh"}
